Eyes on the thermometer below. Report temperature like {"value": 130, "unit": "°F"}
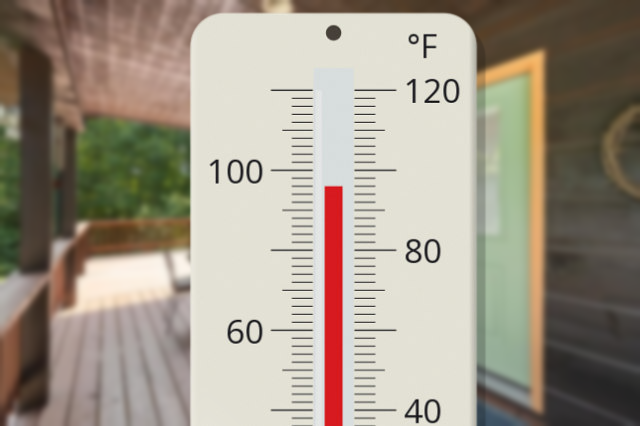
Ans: {"value": 96, "unit": "°F"}
